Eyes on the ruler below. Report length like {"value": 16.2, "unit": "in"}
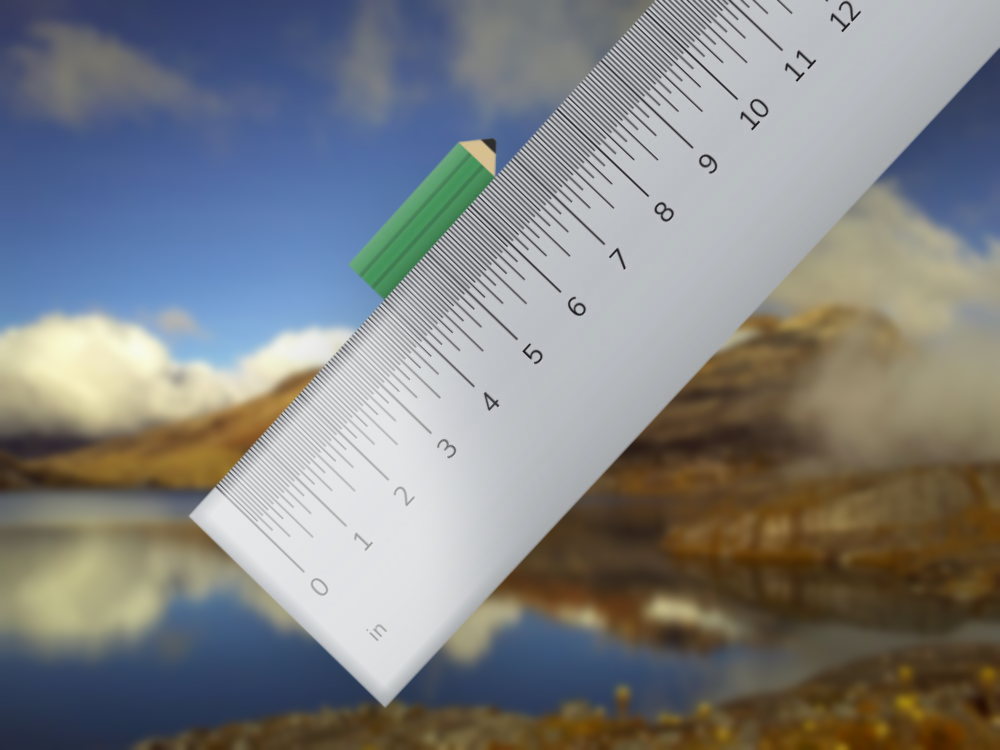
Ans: {"value": 3, "unit": "in"}
